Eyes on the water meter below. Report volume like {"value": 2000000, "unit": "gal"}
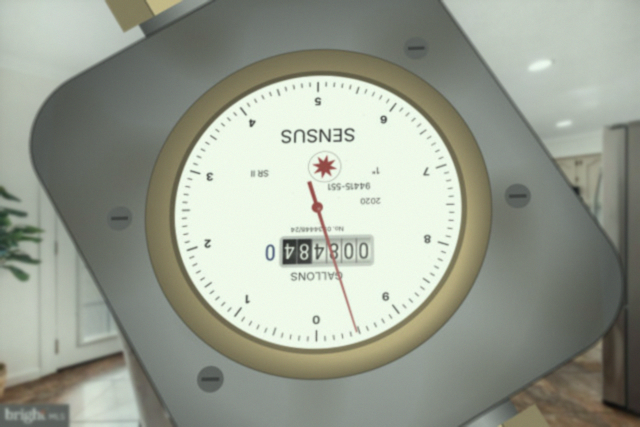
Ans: {"value": 84839.5, "unit": "gal"}
